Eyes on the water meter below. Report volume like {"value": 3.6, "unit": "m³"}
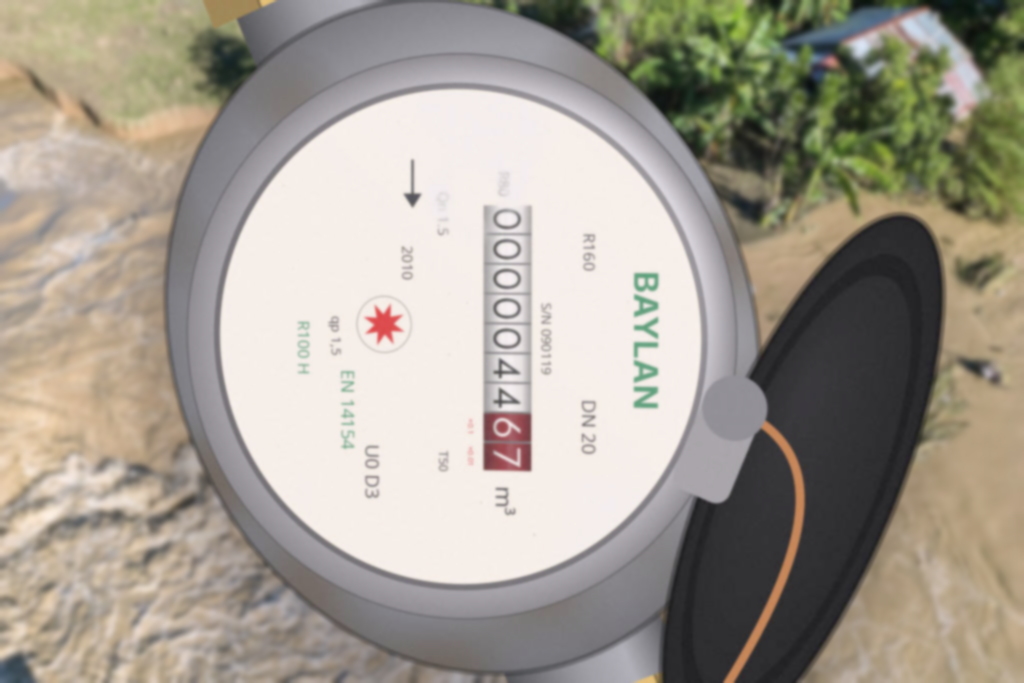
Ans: {"value": 44.67, "unit": "m³"}
